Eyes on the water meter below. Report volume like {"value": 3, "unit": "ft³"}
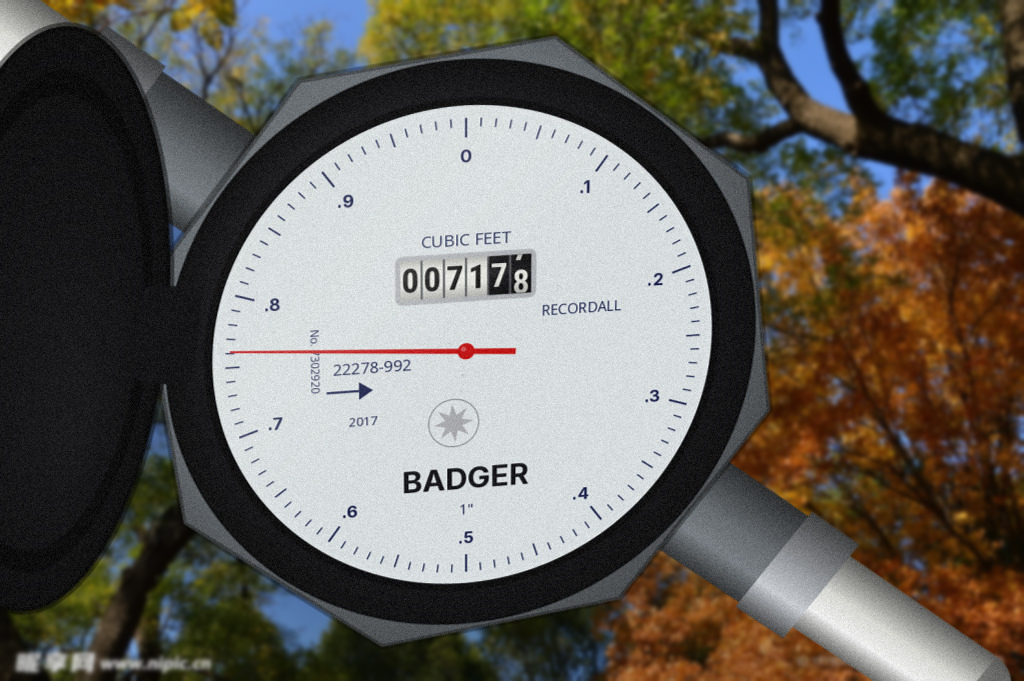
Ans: {"value": 7177.76, "unit": "ft³"}
